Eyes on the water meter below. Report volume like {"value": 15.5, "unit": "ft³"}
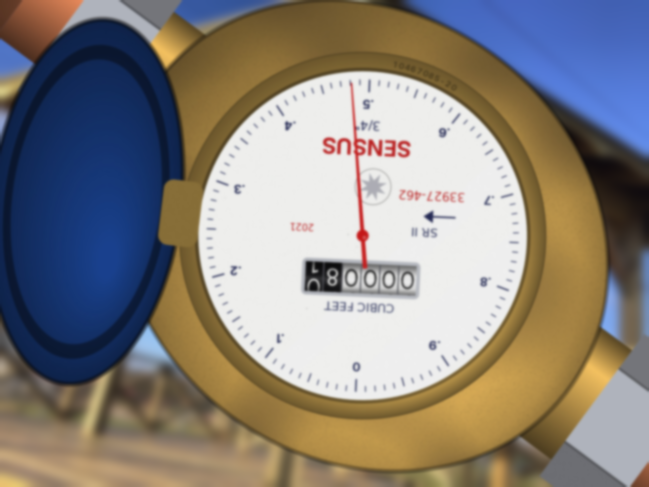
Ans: {"value": 80.48, "unit": "ft³"}
